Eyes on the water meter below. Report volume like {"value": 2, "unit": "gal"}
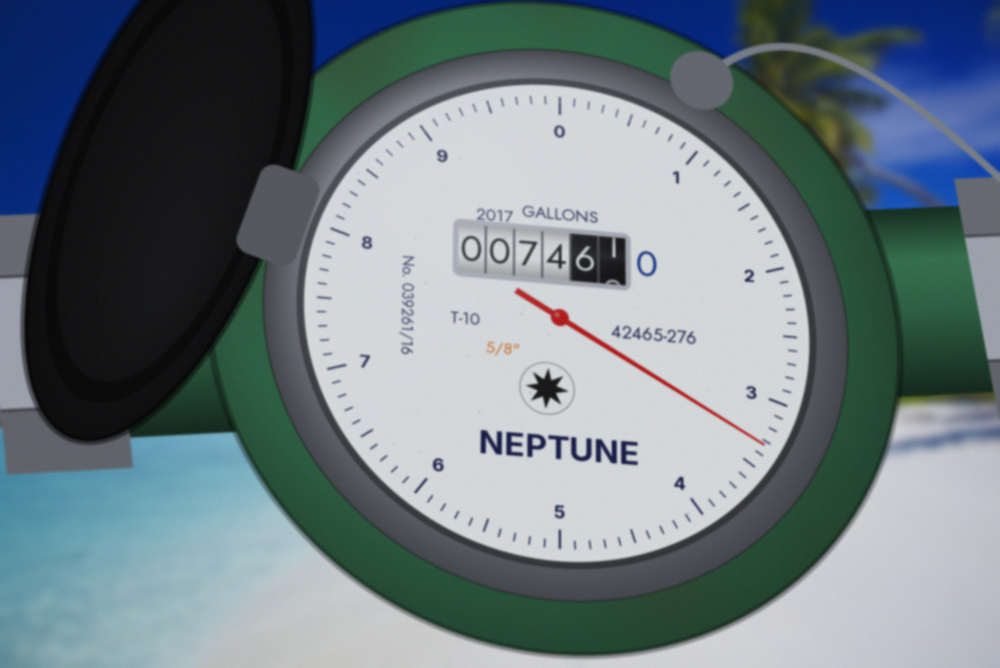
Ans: {"value": 74613.3, "unit": "gal"}
